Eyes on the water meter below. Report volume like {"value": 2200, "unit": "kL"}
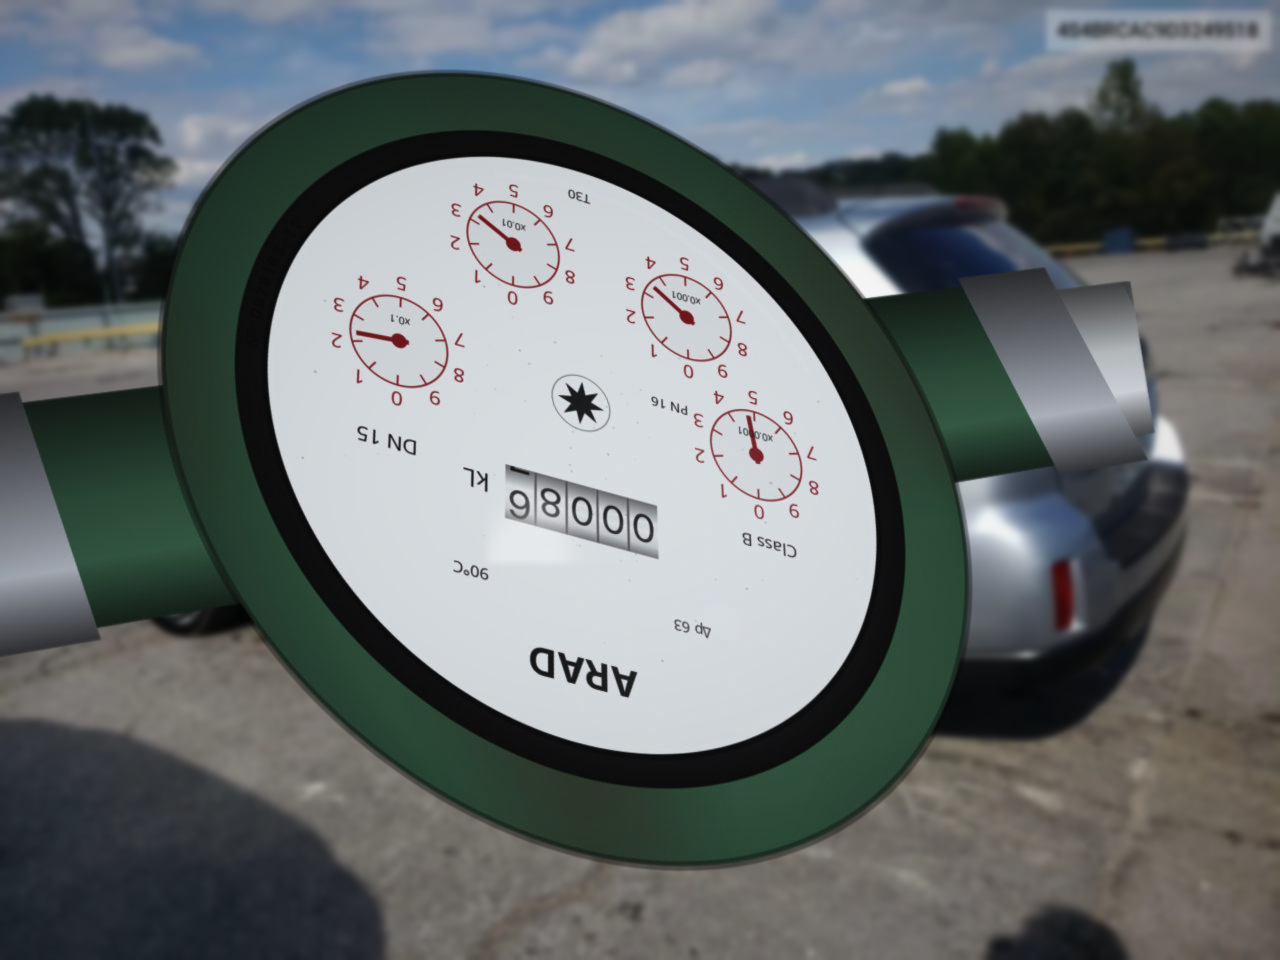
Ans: {"value": 86.2334, "unit": "kL"}
